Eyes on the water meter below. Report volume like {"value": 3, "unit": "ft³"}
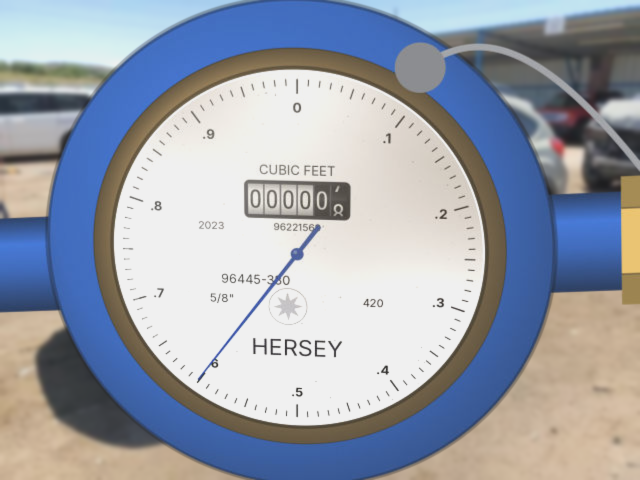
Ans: {"value": 7.60, "unit": "ft³"}
